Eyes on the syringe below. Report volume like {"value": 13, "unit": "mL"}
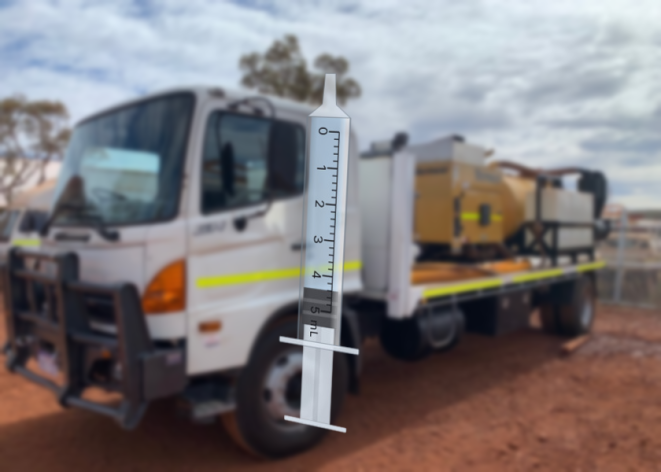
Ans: {"value": 4.4, "unit": "mL"}
